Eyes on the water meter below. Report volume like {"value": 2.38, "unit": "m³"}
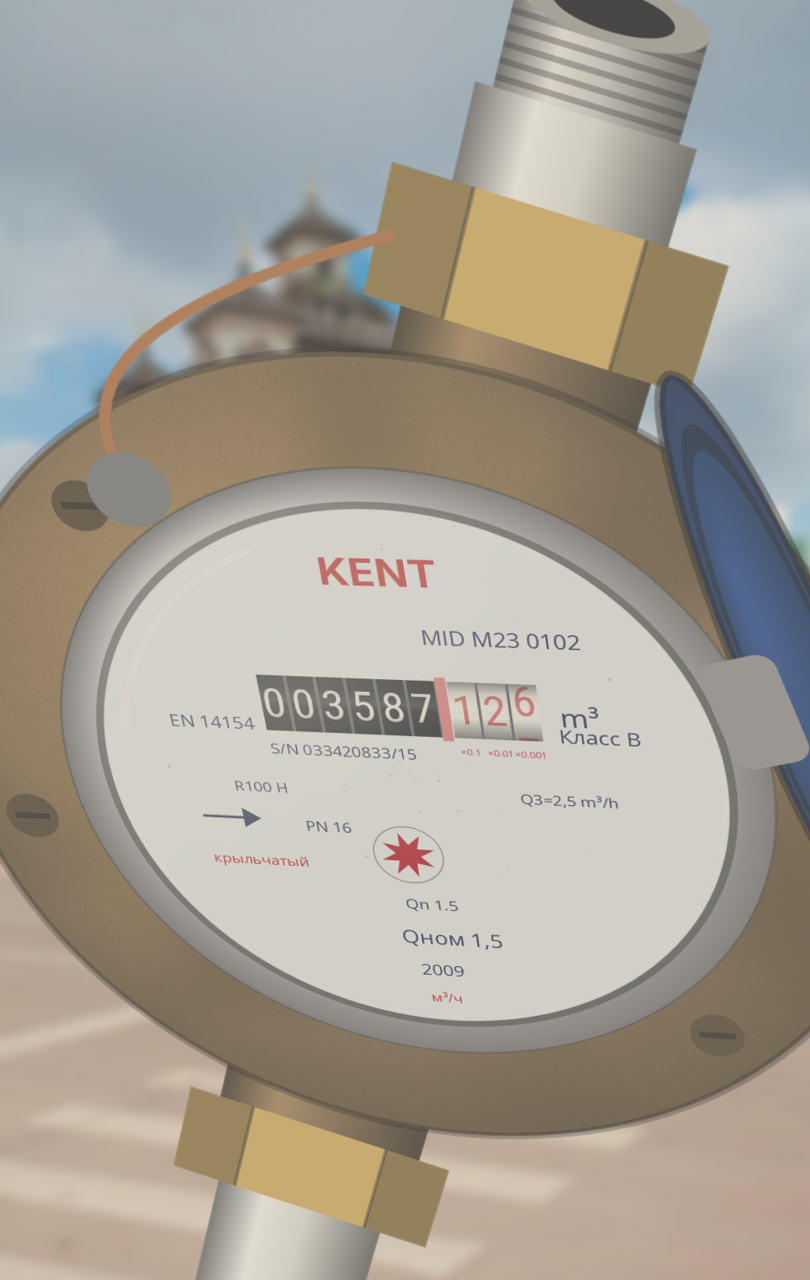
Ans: {"value": 3587.126, "unit": "m³"}
